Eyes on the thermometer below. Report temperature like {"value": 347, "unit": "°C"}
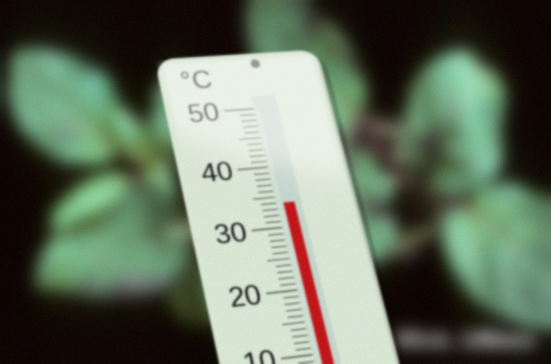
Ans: {"value": 34, "unit": "°C"}
